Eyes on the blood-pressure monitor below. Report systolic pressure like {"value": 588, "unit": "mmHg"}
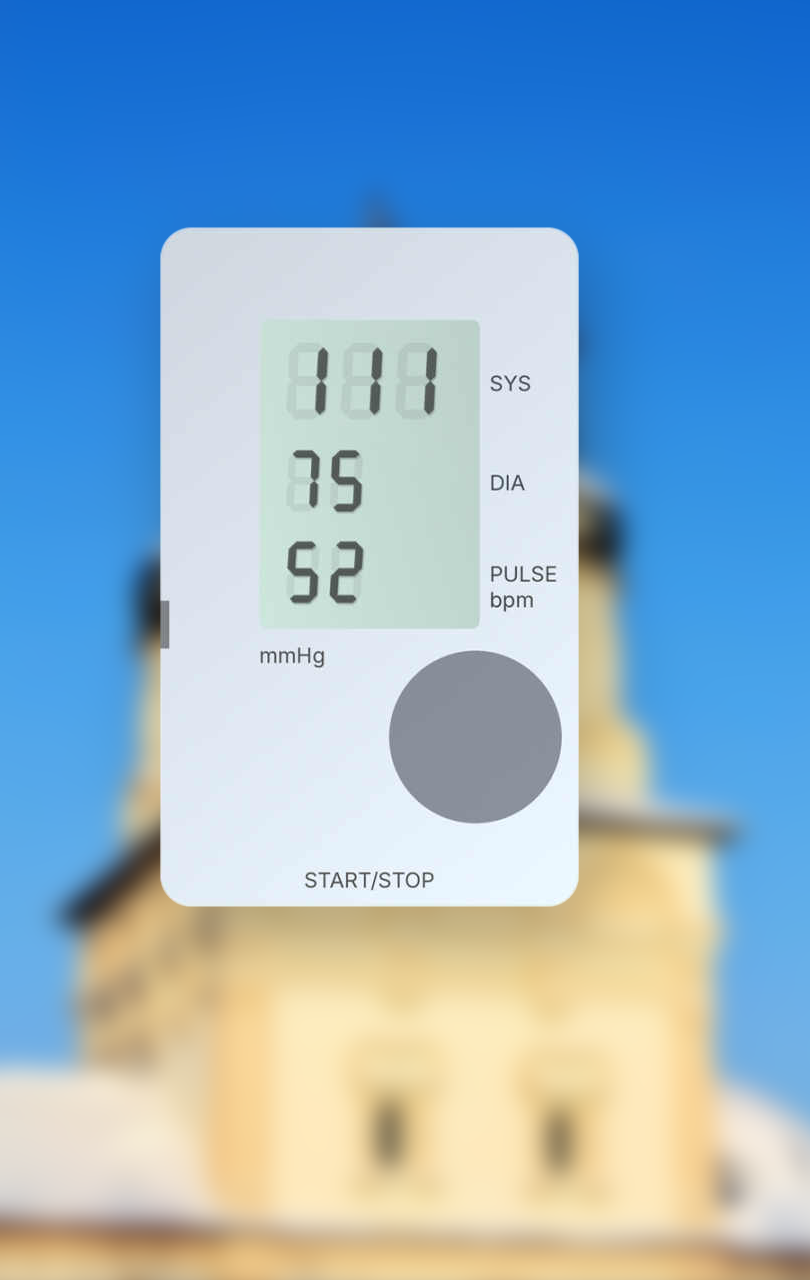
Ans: {"value": 111, "unit": "mmHg"}
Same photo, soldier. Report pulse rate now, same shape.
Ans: {"value": 52, "unit": "bpm"}
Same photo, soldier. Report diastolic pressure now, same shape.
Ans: {"value": 75, "unit": "mmHg"}
